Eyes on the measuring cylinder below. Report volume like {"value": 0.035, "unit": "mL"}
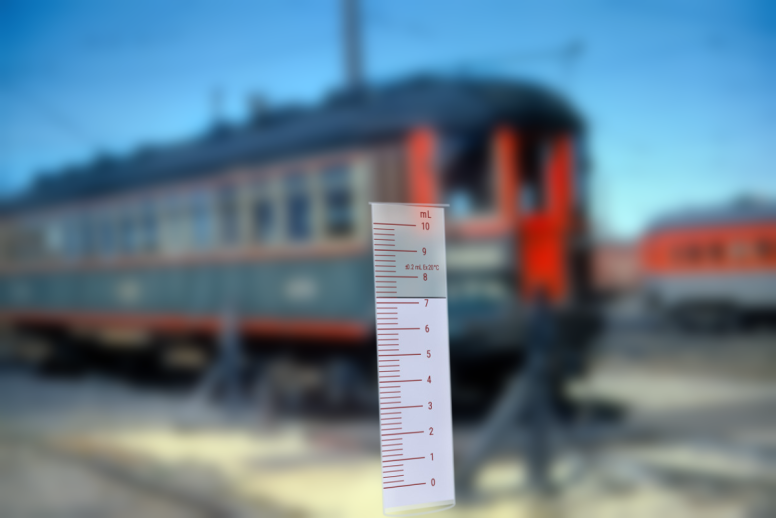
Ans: {"value": 7.2, "unit": "mL"}
